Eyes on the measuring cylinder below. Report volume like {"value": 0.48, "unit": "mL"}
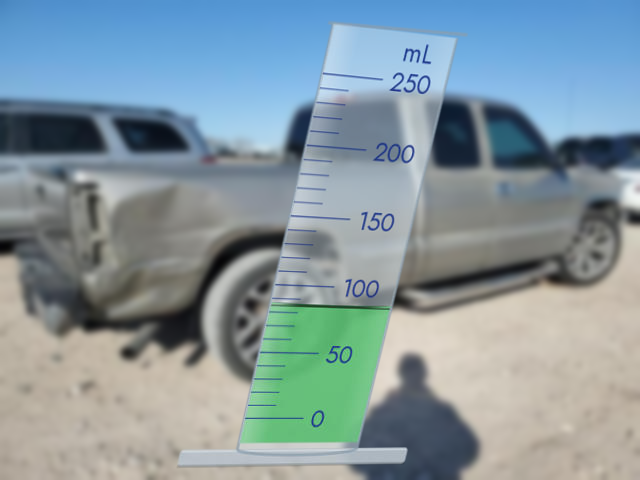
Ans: {"value": 85, "unit": "mL"}
